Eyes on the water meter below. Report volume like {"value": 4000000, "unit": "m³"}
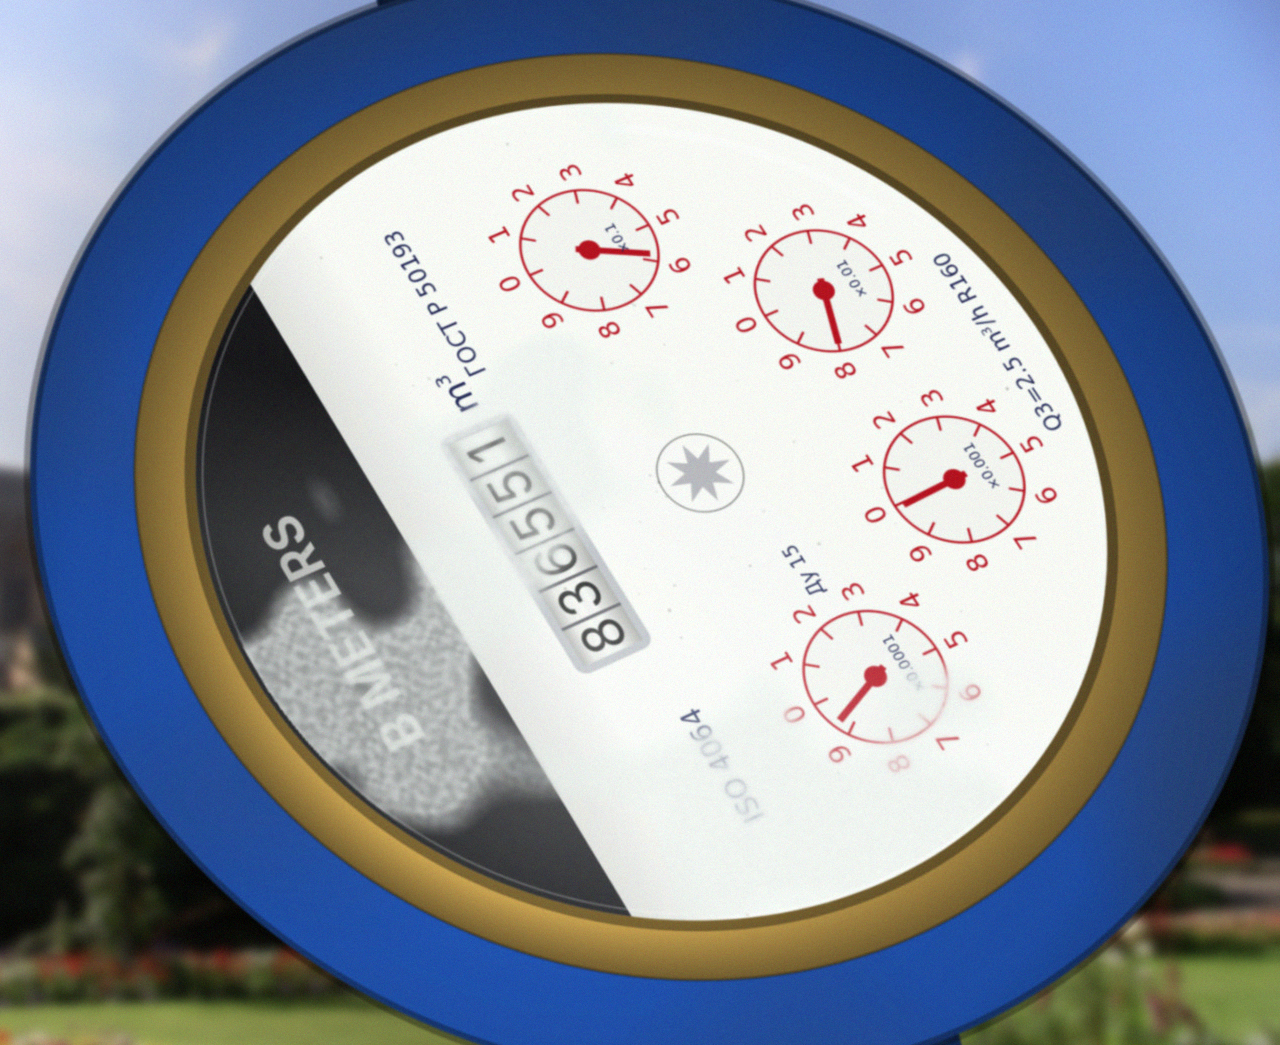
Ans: {"value": 836551.5799, "unit": "m³"}
